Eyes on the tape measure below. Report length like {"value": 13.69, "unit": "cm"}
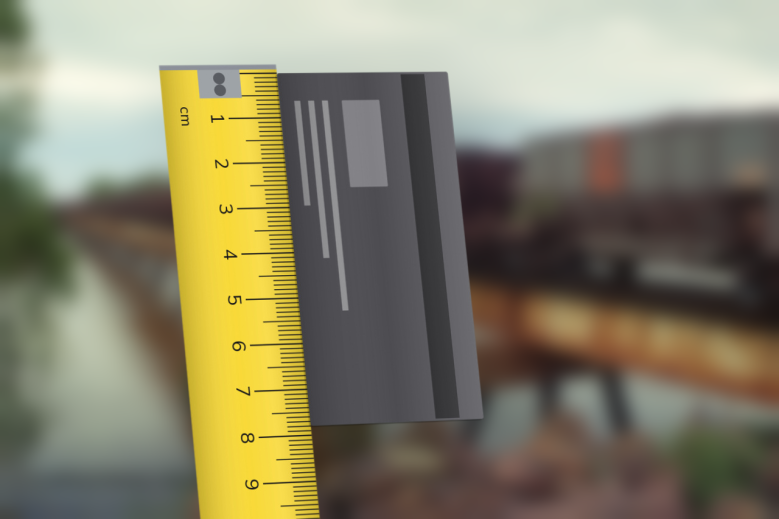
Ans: {"value": 7.8, "unit": "cm"}
